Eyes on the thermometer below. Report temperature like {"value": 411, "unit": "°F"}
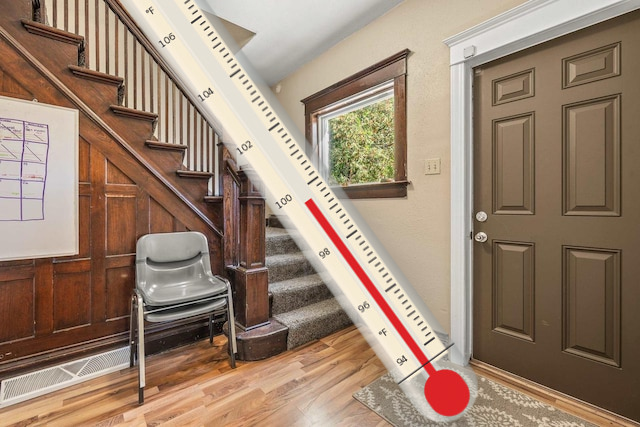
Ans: {"value": 99.6, "unit": "°F"}
